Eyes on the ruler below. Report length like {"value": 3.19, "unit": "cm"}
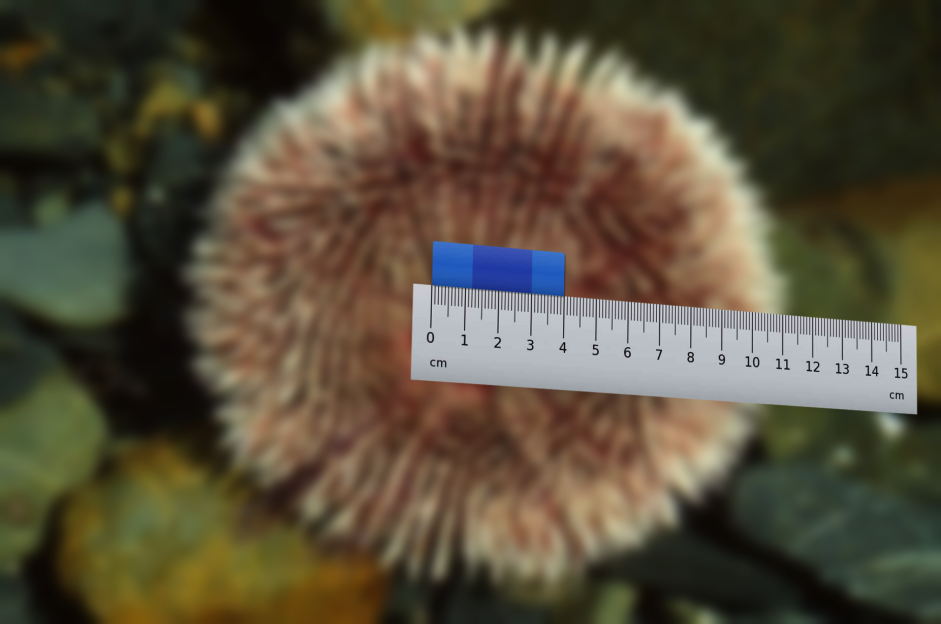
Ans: {"value": 4, "unit": "cm"}
